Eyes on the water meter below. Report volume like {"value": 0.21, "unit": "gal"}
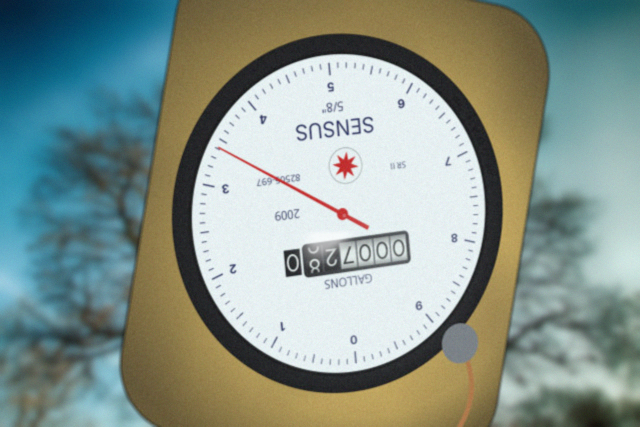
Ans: {"value": 7283.4, "unit": "gal"}
